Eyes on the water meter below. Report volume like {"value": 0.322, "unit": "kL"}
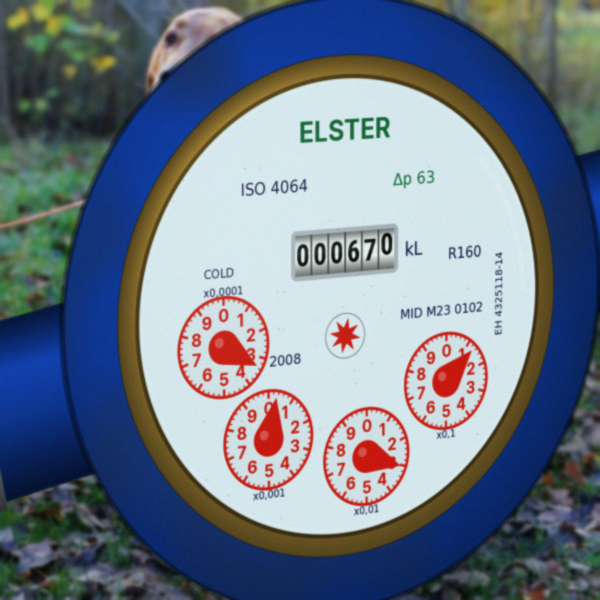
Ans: {"value": 670.1303, "unit": "kL"}
